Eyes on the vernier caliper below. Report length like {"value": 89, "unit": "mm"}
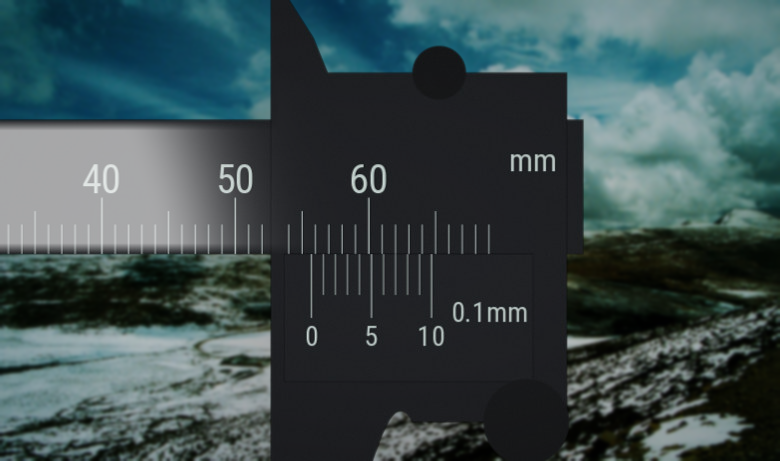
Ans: {"value": 55.7, "unit": "mm"}
